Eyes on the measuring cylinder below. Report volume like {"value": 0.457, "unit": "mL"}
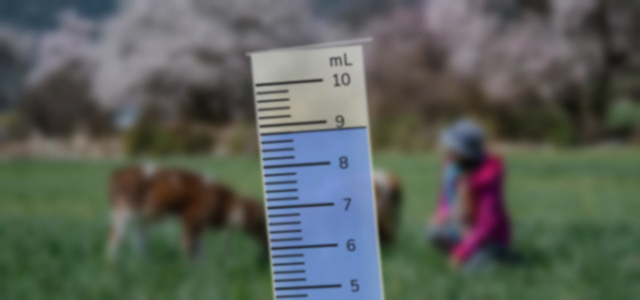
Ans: {"value": 8.8, "unit": "mL"}
